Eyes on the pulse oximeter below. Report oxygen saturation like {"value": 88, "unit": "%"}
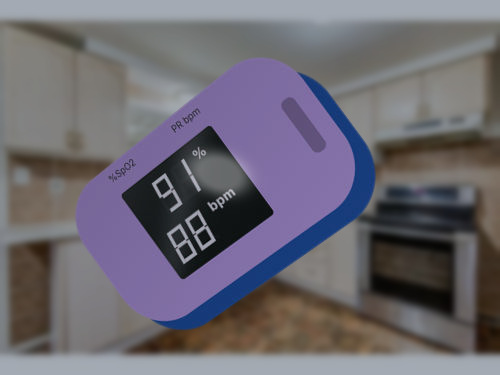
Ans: {"value": 91, "unit": "%"}
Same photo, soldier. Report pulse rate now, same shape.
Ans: {"value": 88, "unit": "bpm"}
